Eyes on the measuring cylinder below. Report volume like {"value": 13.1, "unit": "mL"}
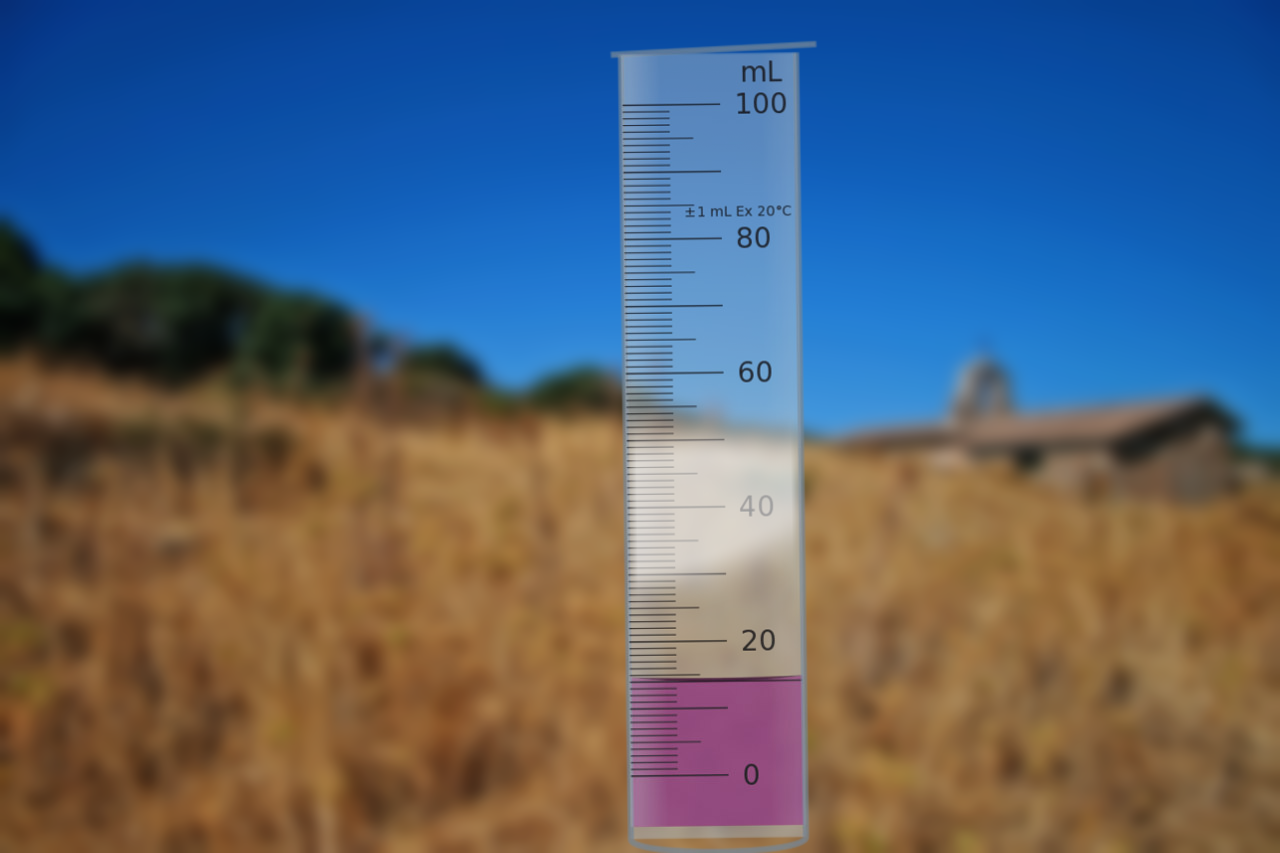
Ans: {"value": 14, "unit": "mL"}
